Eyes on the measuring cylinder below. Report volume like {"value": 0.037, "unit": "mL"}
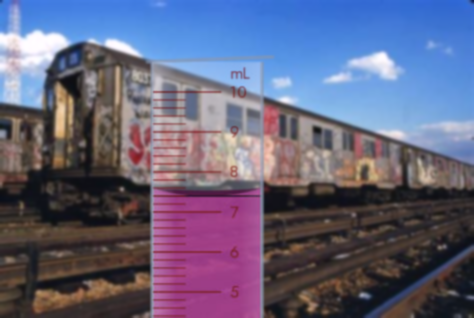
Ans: {"value": 7.4, "unit": "mL"}
